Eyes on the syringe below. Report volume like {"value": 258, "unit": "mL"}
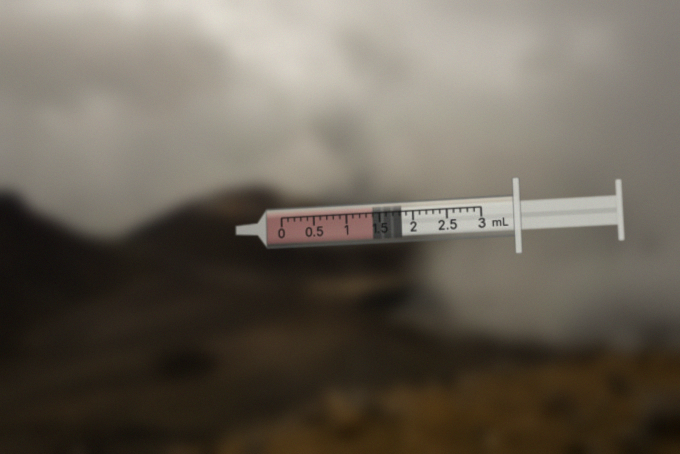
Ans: {"value": 1.4, "unit": "mL"}
